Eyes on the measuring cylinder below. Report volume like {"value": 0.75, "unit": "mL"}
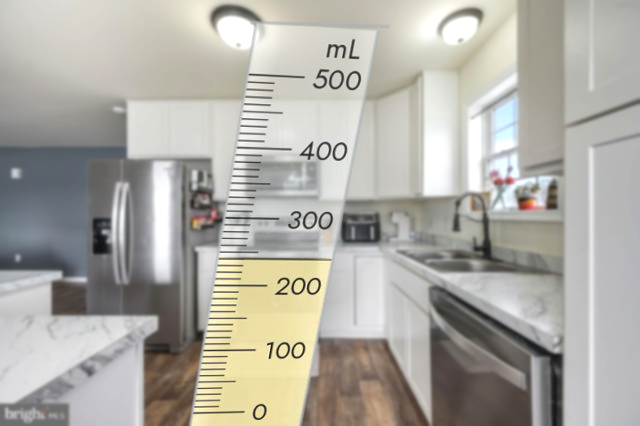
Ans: {"value": 240, "unit": "mL"}
